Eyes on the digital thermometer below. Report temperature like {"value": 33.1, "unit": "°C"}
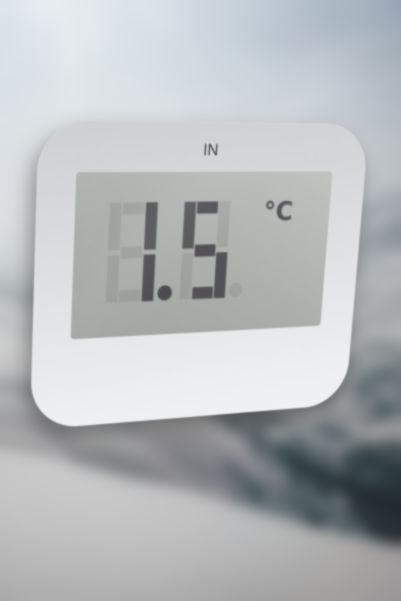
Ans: {"value": 1.5, "unit": "°C"}
